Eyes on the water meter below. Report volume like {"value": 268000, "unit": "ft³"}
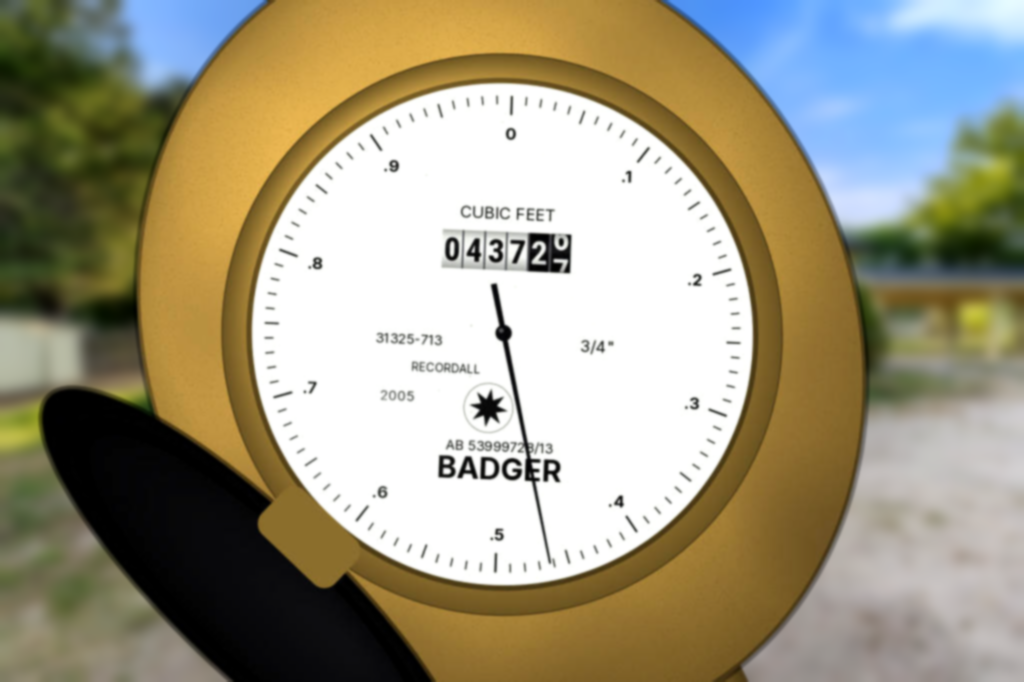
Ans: {"value": 43726.46, "unit": "ft³"}
